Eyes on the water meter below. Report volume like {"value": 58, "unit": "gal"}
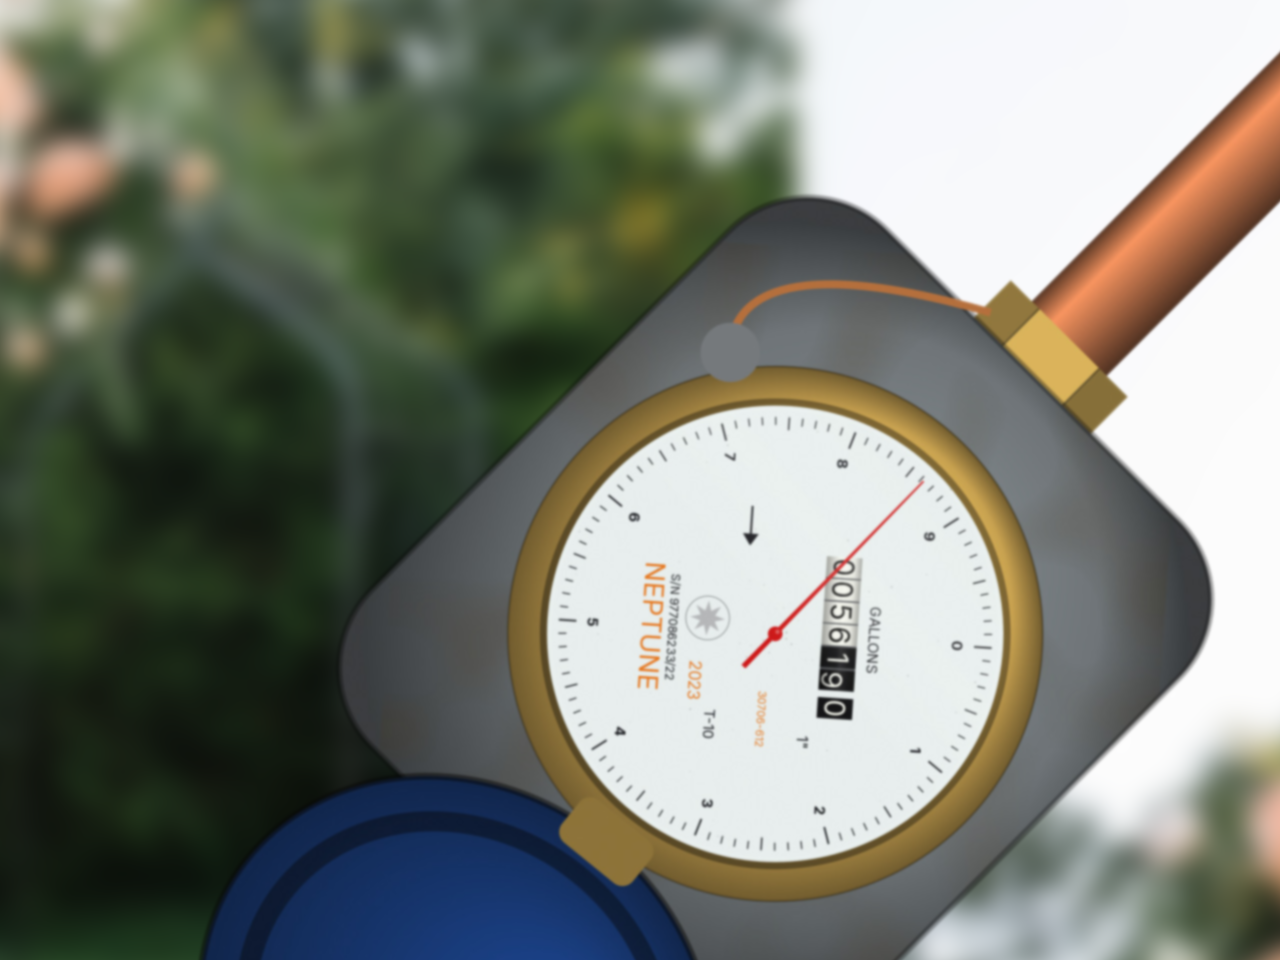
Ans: {"value": 56188.6, "unit": "gal"}
